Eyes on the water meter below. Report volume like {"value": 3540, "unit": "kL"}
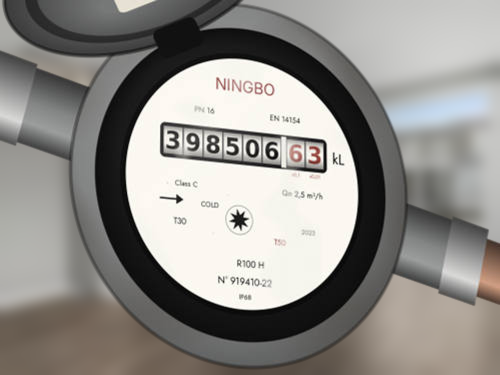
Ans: {"value": 398506.63, "unit": "kL"}
